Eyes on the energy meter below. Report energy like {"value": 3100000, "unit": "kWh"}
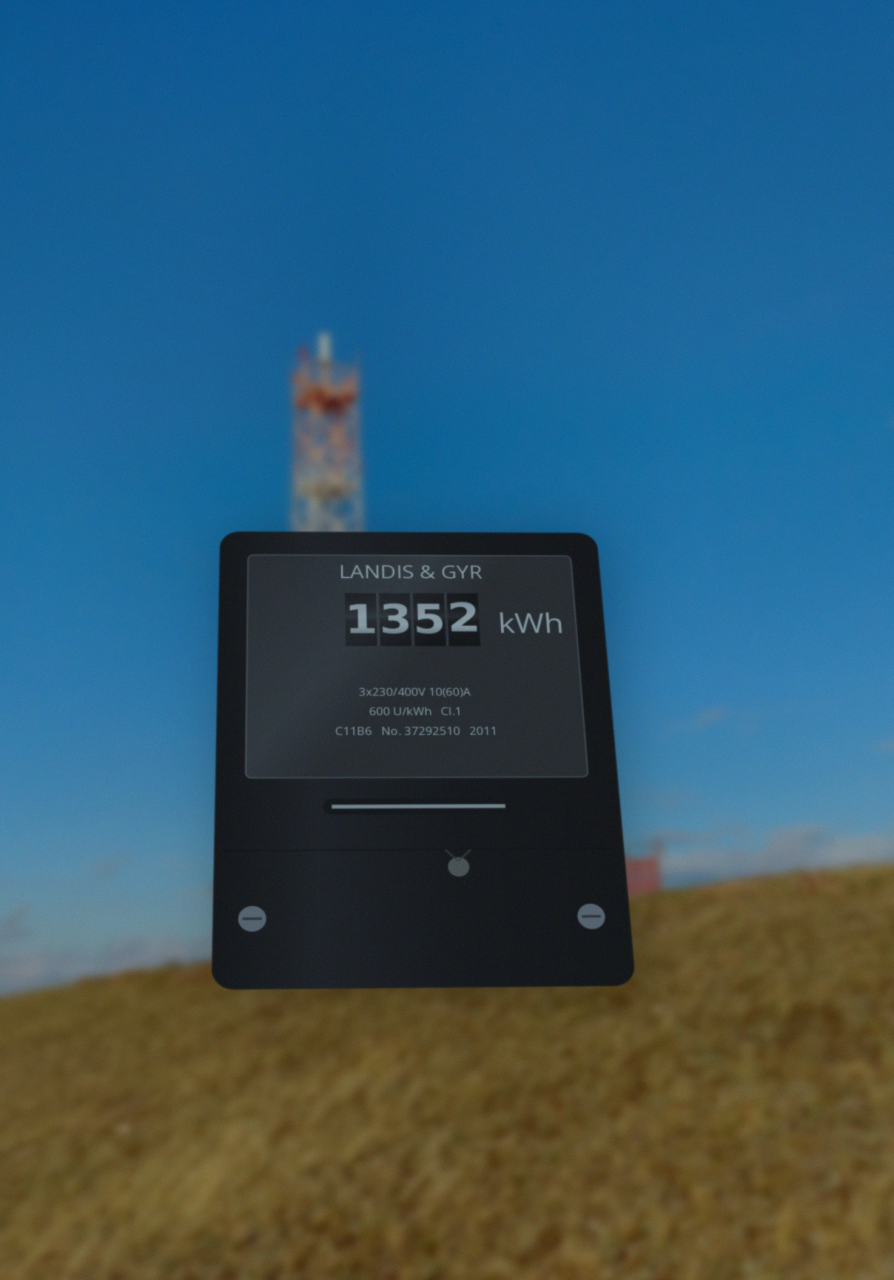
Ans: {"value": 1352, "unit": "kWh"}
